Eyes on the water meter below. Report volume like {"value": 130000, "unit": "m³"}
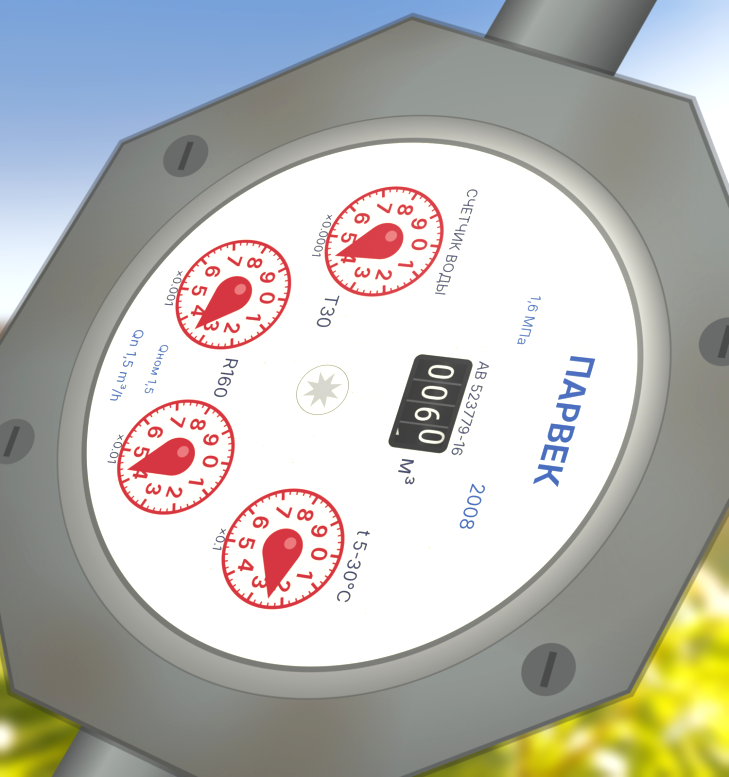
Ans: {"value": 60.2434, "unit": "m³"}
